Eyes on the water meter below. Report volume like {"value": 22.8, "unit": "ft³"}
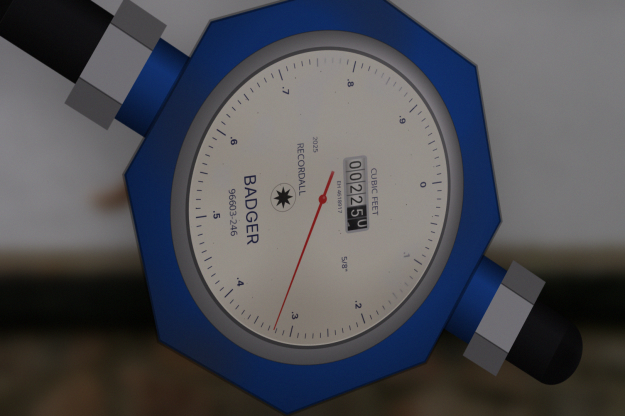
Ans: {"value": 2250.32, "unit": "ft³"}
